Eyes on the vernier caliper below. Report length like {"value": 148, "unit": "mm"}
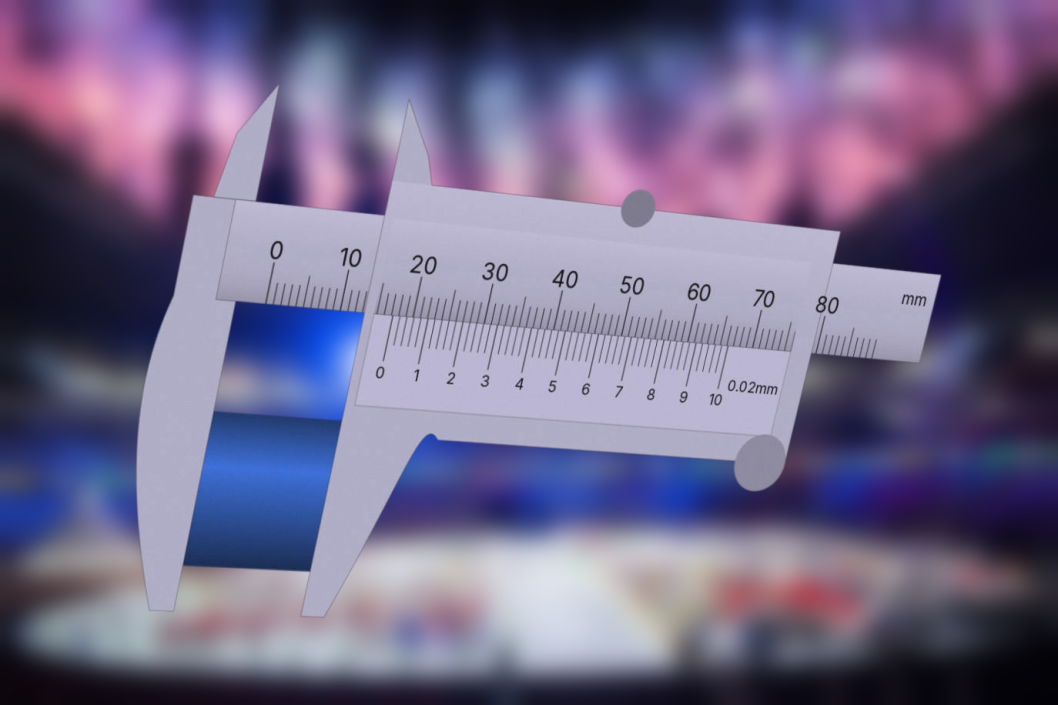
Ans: {"value": 17.2, "unit": "mm"}
